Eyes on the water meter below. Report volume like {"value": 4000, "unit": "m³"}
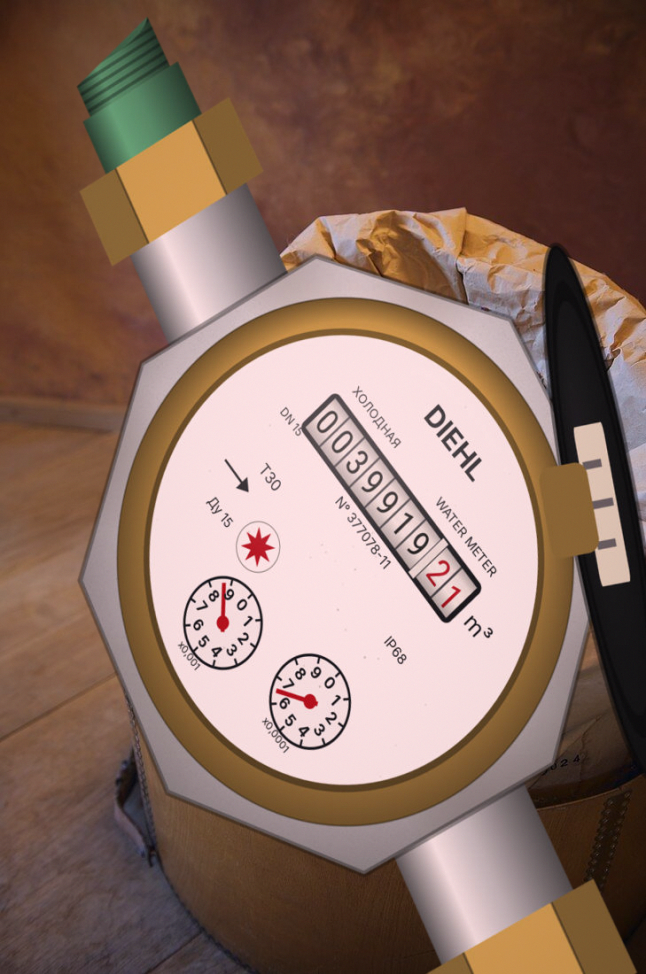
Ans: {"value": 39919.2086, "unit": "m³"}
